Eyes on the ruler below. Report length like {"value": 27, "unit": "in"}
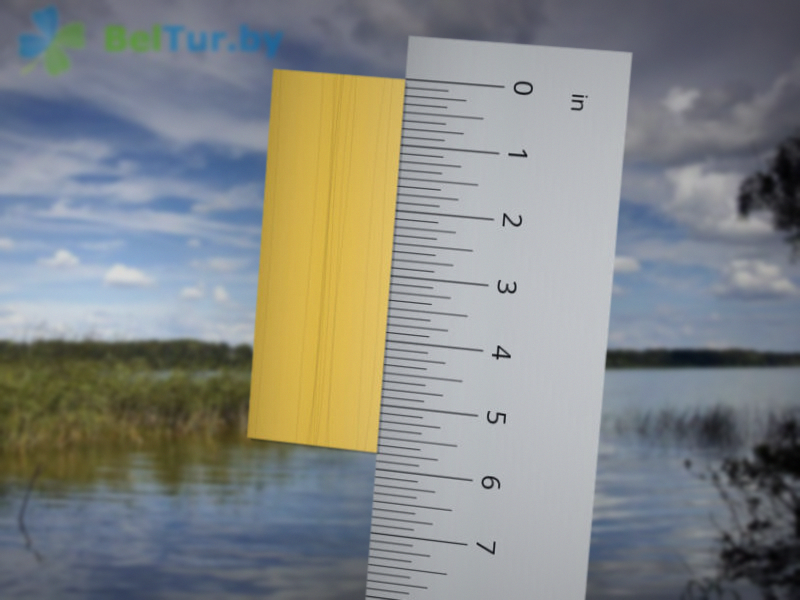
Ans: {"value": 5.75, "unit": "in"}
